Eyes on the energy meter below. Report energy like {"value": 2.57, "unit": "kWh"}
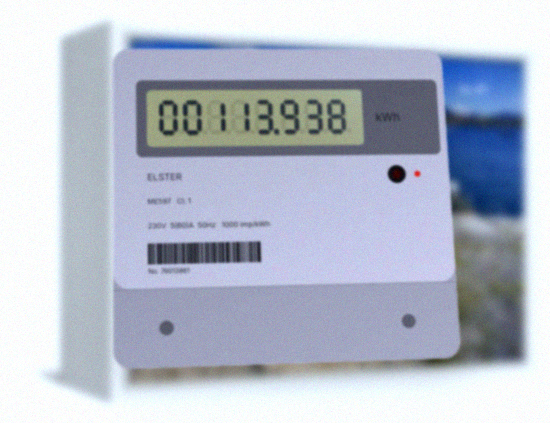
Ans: {"value": 113.938, "unit": "kWh"}
